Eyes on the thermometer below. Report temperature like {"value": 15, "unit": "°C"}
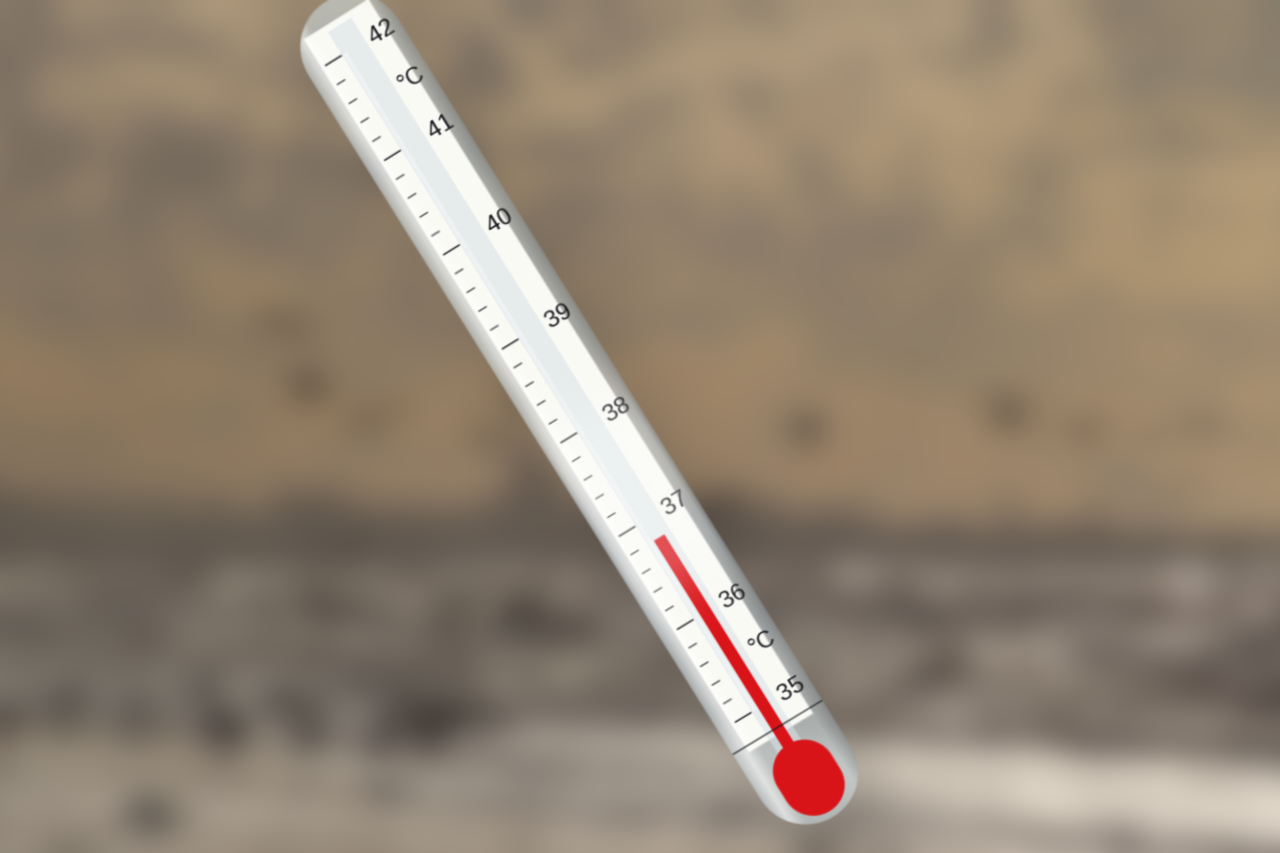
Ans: {"value": 36.8, "unit": "°C"}
